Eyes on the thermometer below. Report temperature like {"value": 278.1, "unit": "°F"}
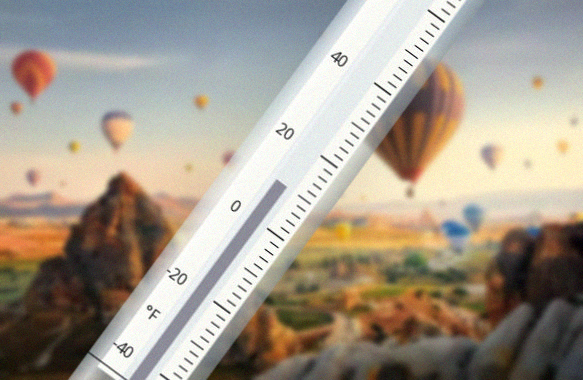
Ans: {"value": 10, "unit": "°F"}
